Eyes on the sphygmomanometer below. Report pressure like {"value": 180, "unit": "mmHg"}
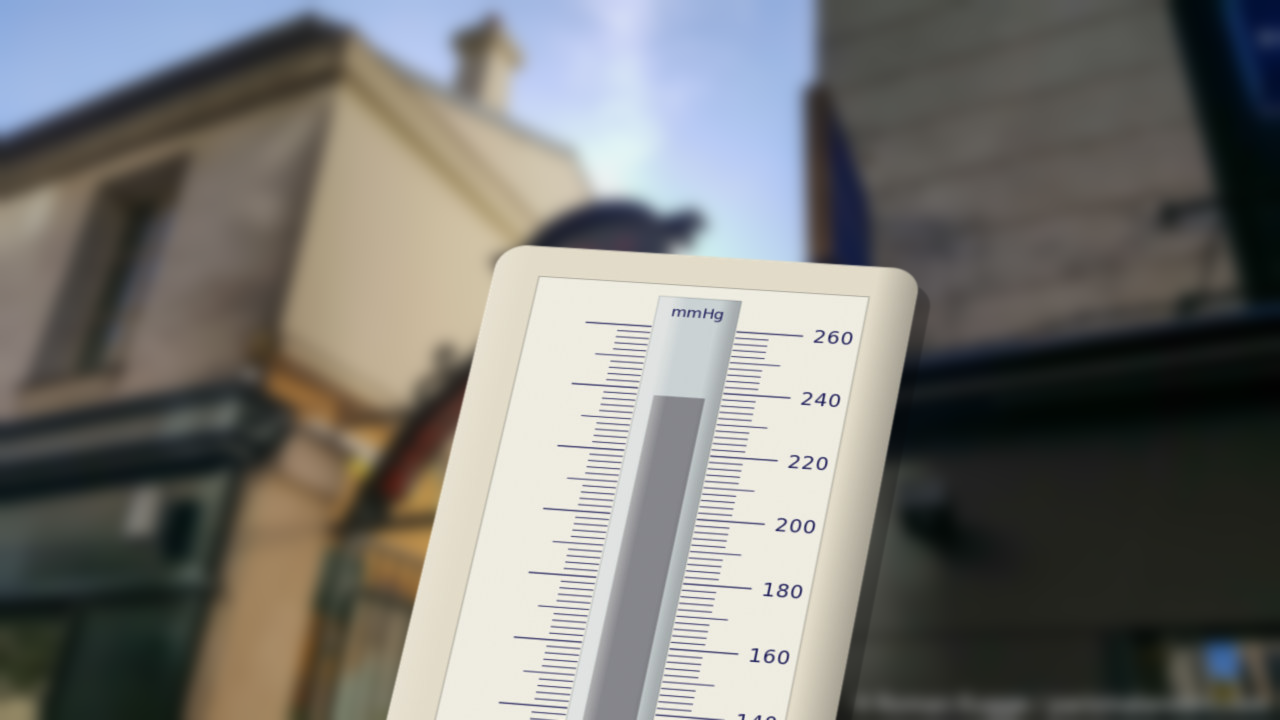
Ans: {"value": 238, "unit": "mmHg"}
